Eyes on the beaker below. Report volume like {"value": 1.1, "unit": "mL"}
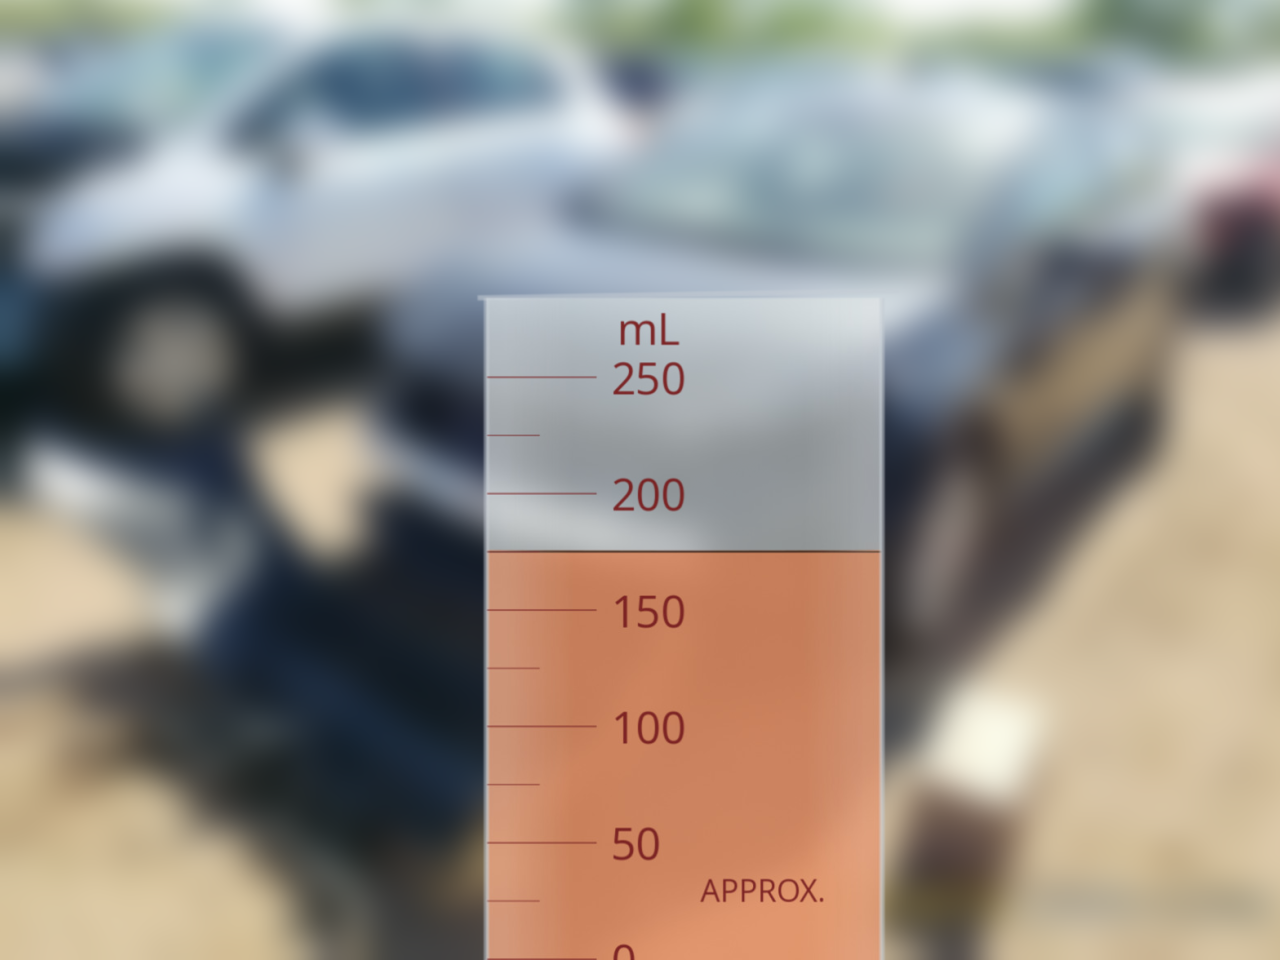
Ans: {"value": 175, "unit": "mL"}
